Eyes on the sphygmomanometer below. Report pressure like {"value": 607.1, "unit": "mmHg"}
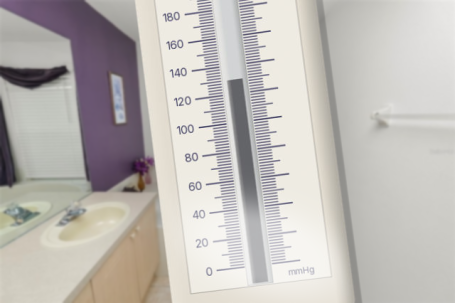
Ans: {"value": 130, "unit": "mmHg"}
